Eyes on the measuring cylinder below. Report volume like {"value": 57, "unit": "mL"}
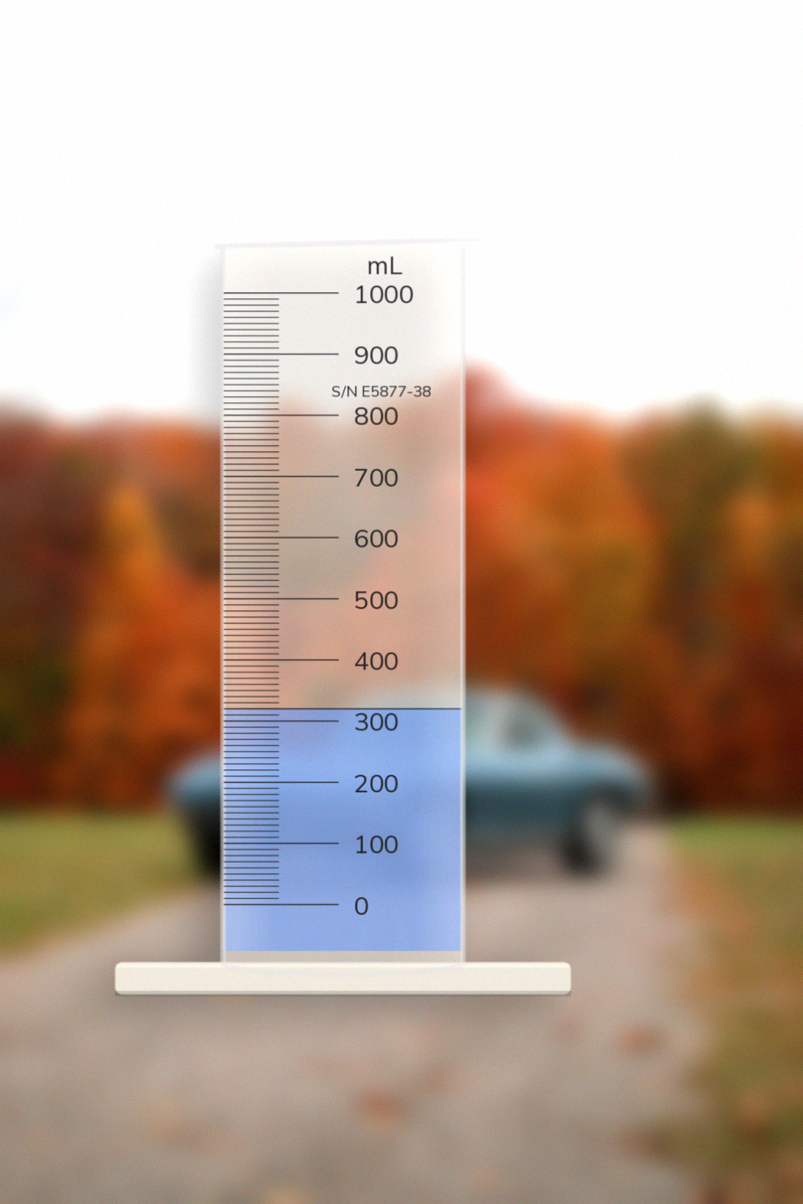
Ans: {"value": 320, "unit": "mL"}
